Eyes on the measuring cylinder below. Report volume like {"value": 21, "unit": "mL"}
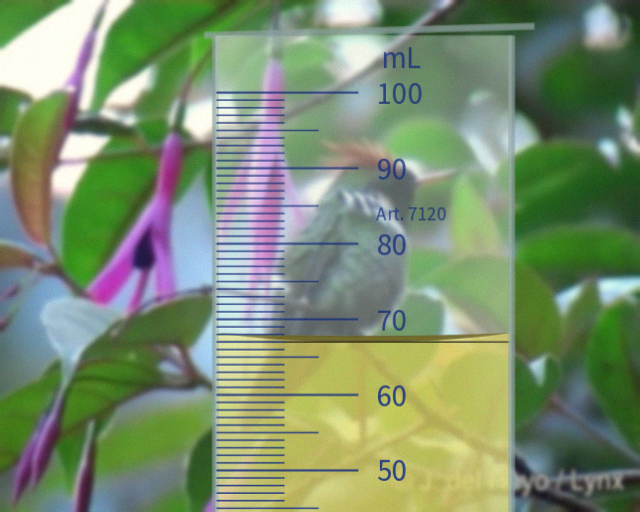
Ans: {"value": 67, "unit": "mL"}
